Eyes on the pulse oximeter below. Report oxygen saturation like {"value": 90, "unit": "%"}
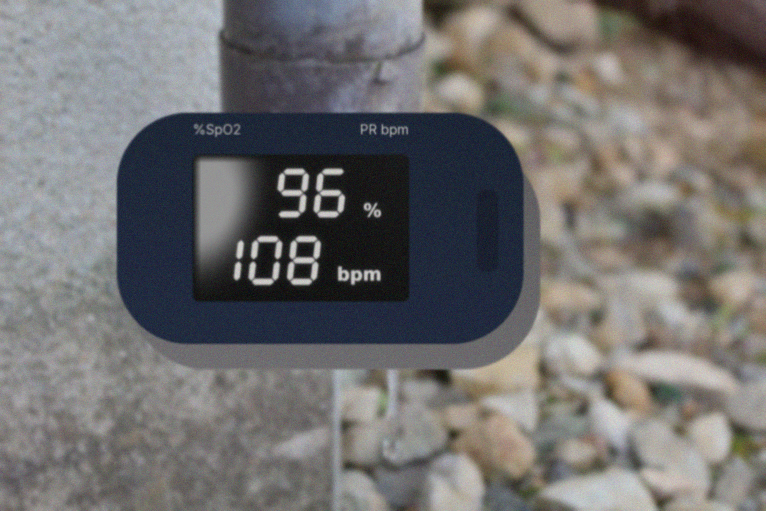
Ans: {"value": 96, "unit": "%"}
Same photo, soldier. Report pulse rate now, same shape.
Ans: {"value": 108, "unit": "bpm"}
